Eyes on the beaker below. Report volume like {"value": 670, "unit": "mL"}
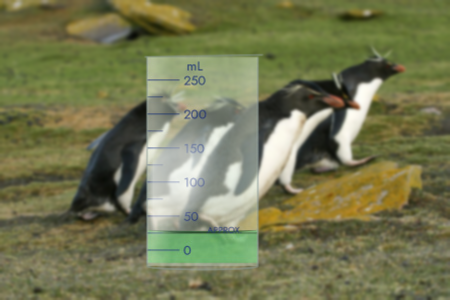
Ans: {"value": 25, "unit": "mL"}
